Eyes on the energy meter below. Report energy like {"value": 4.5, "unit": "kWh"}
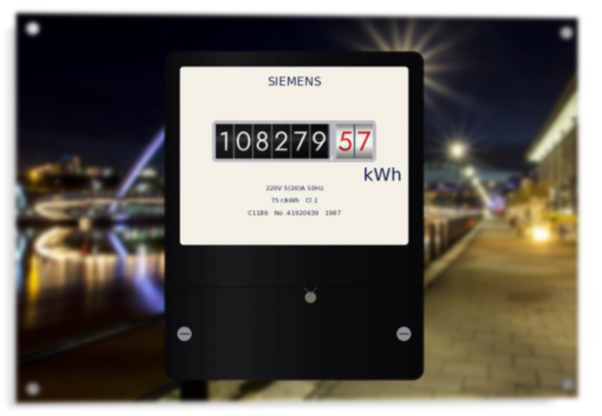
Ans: {"value": 108279.57, "unit": "kWh"}
